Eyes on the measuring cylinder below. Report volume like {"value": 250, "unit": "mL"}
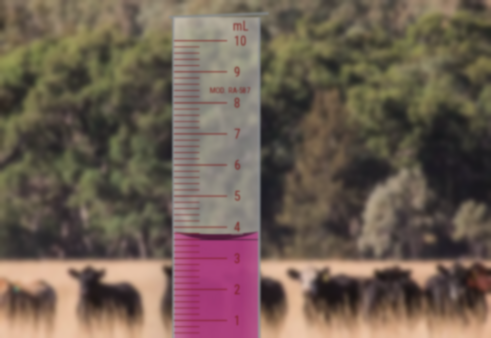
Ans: {"value": 3.6, "unit": "mL"}
